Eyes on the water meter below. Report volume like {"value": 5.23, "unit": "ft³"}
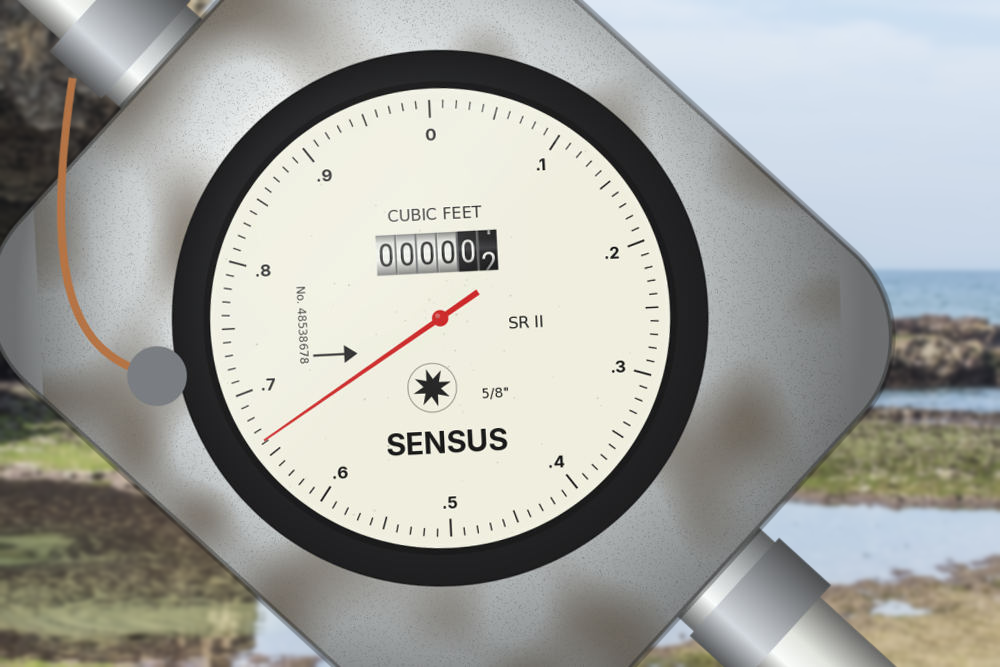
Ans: {"value": 1.66, "unit": "ft³"}
